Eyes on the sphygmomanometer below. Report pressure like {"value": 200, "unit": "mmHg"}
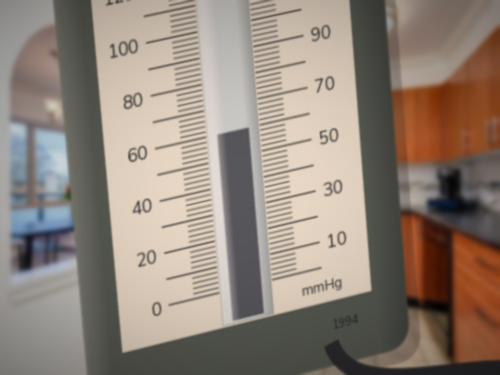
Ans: {"value": 60, "unit": "mmHg"}
